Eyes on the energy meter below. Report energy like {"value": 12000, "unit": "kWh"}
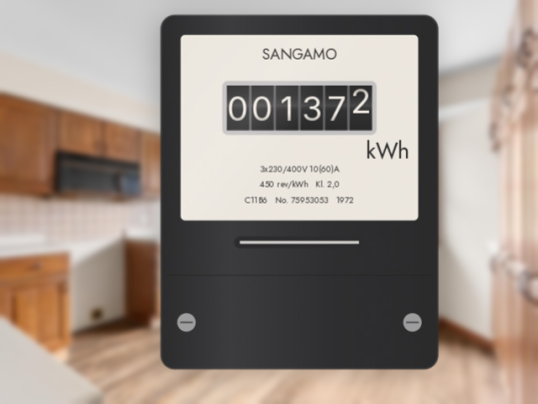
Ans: {"value": 1372, "unit": "kWh"}
